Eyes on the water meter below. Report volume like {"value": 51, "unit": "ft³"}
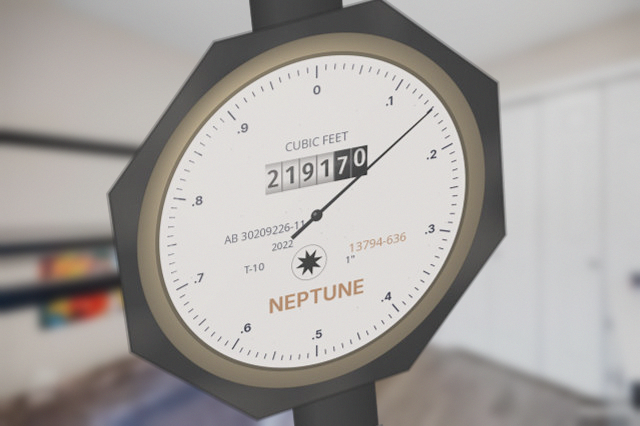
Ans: {"value": 219170.15, "unit": "ft³"}
